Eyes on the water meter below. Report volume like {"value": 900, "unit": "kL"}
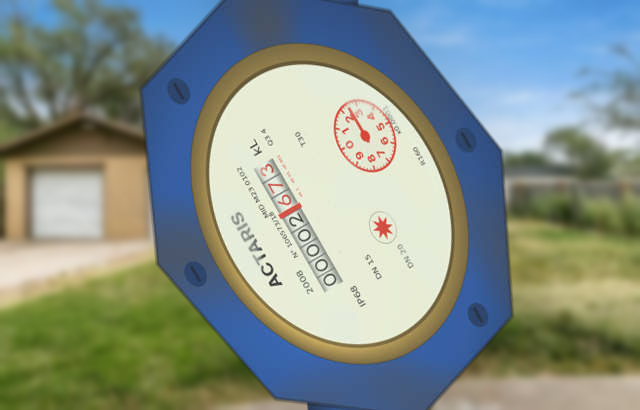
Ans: {"value": 2.6732, "unit": "kL"}
